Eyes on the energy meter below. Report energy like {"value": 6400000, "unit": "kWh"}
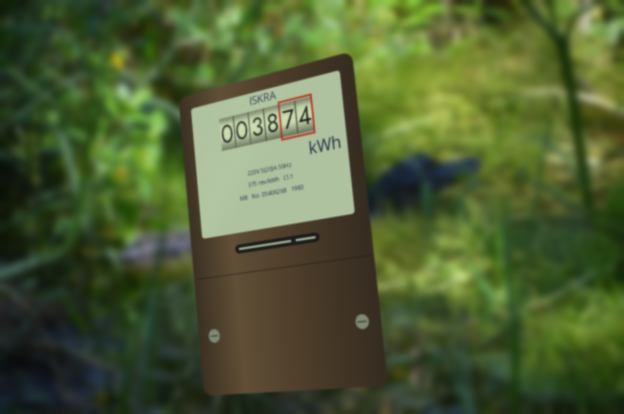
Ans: {"value": 38.74, "unit": "kWh"}
